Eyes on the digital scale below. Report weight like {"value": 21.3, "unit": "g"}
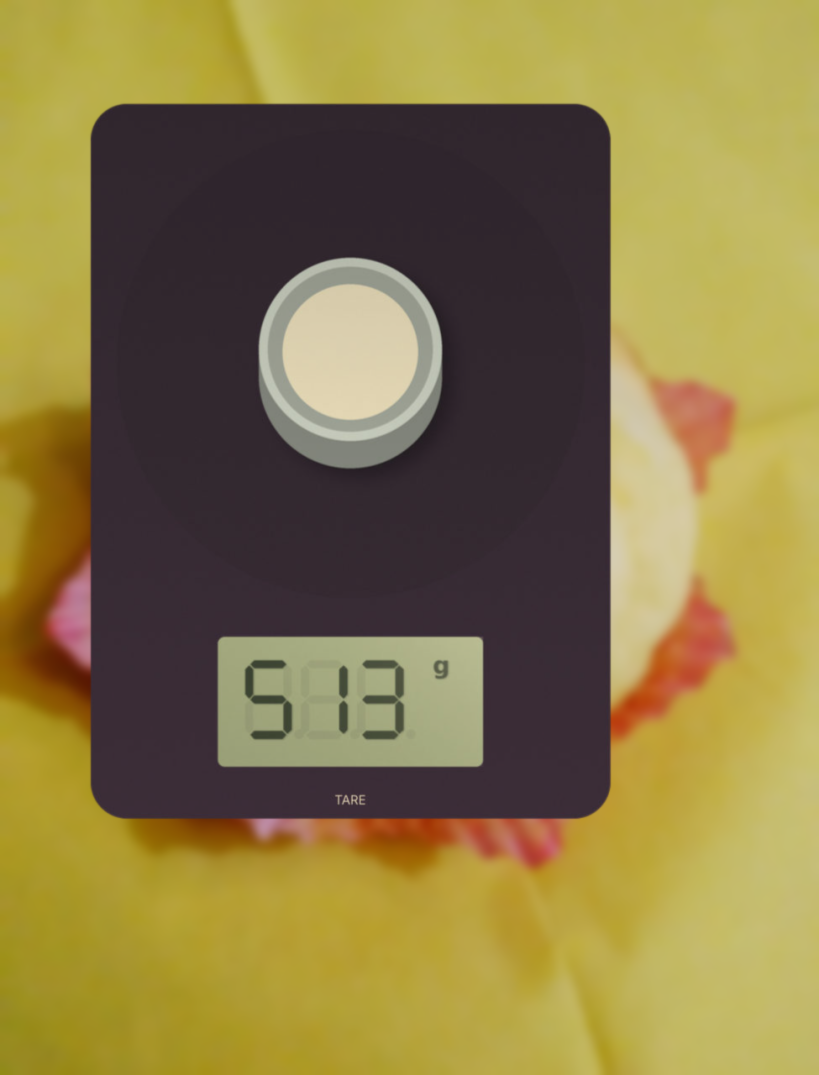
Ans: {"value": 513, "unit": "g"}
